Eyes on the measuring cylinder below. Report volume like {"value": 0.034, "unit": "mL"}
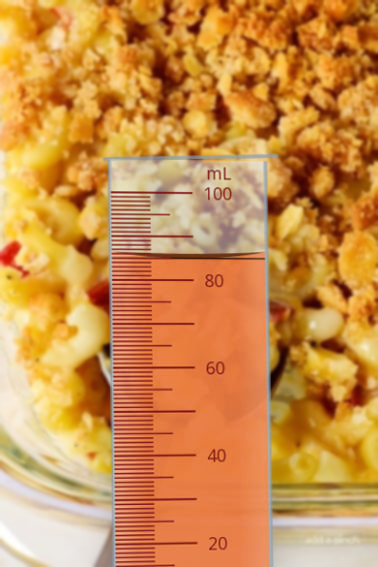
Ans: {"value": 85, "unit": "mL"}
